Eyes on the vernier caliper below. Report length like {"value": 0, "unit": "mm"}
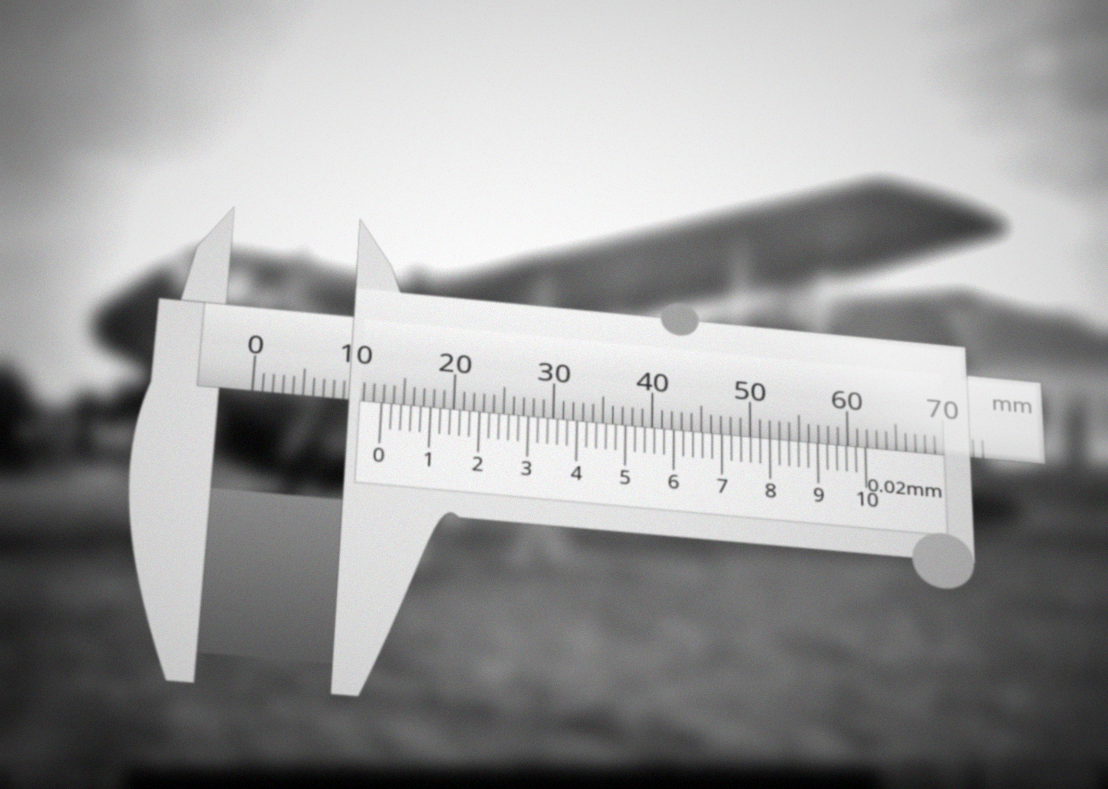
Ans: {"value": 12.8, "unit": "mm"}
